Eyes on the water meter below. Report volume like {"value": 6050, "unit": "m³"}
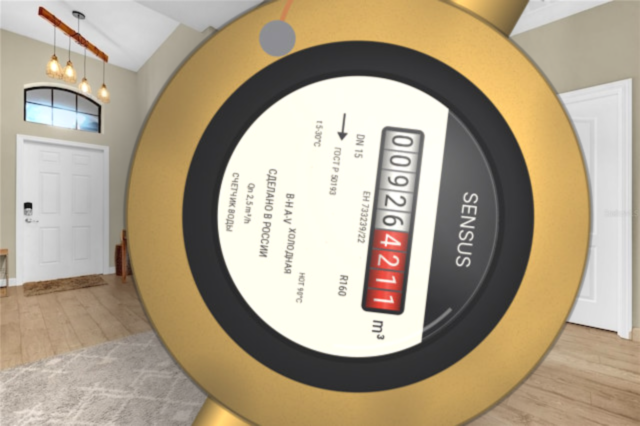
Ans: {"value": 926.4211, "unit": "m³"}
